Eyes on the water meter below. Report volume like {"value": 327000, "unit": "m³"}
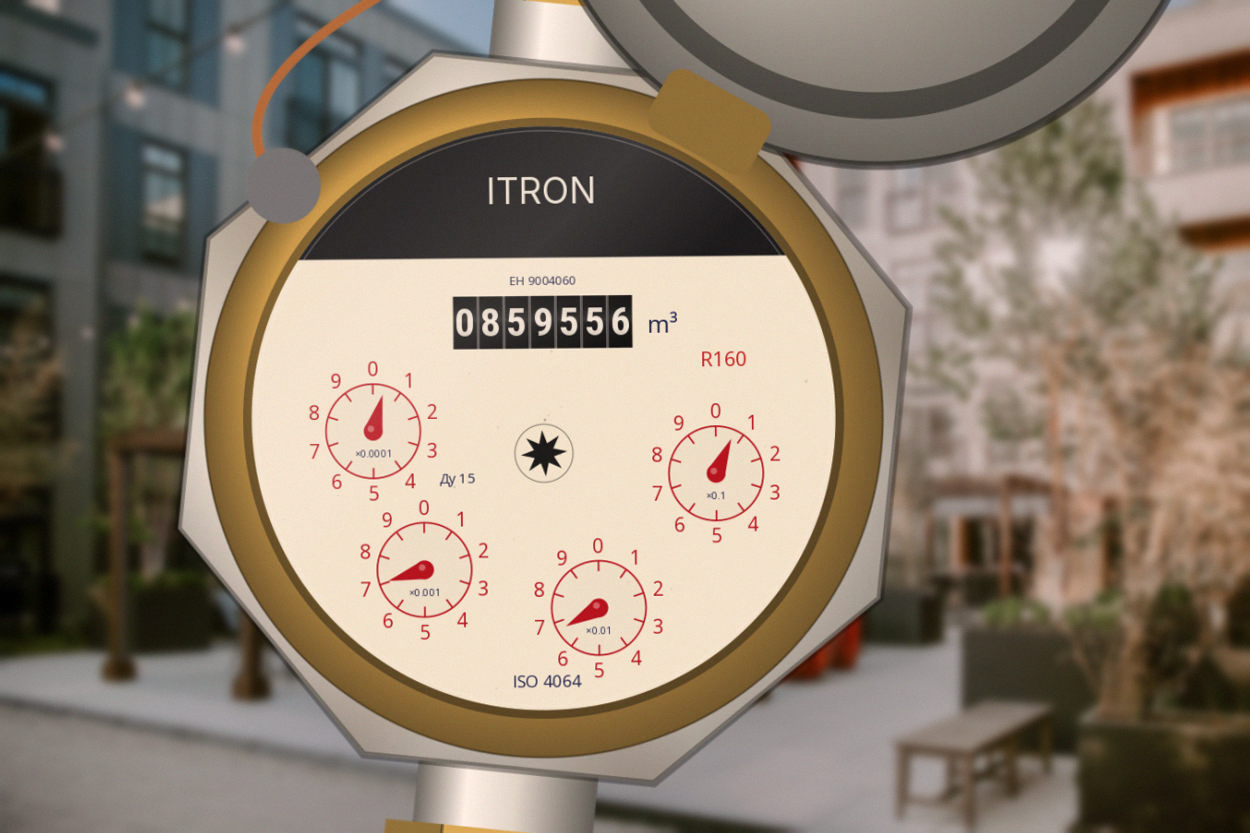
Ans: {"value": 859556.0670, "unit": "m³"}
